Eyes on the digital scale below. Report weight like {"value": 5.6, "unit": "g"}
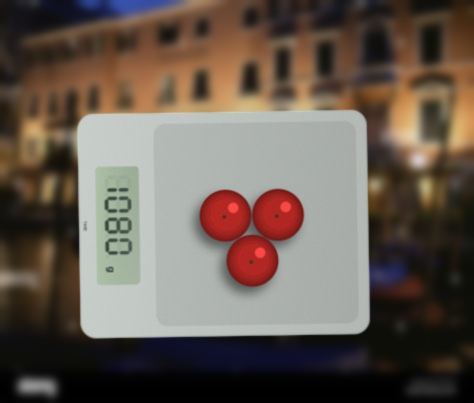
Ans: {"value": 1080, "unit": "g"}
